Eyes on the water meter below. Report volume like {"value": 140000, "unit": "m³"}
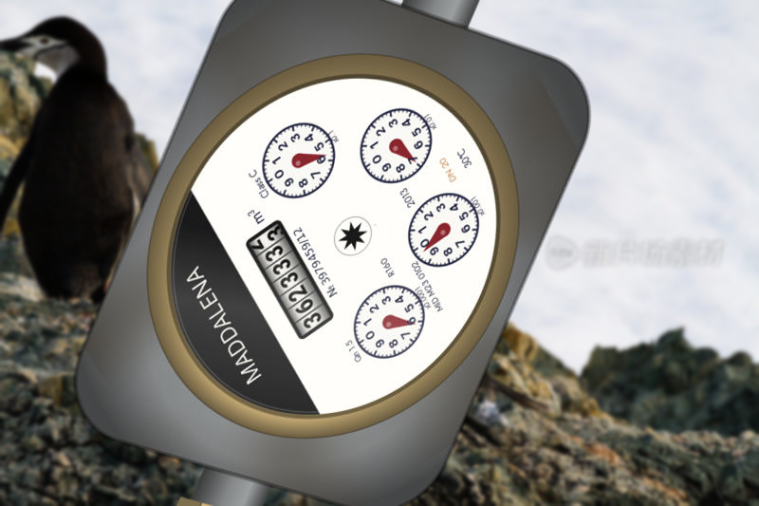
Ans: {"value": 3623332.5696, "unit": "m³"}
